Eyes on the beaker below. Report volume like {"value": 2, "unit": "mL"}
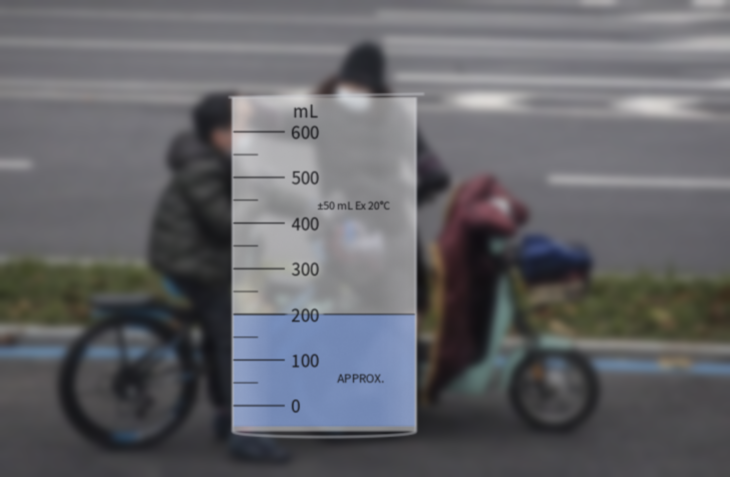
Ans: {"value": 200, "unit": "mL"}
